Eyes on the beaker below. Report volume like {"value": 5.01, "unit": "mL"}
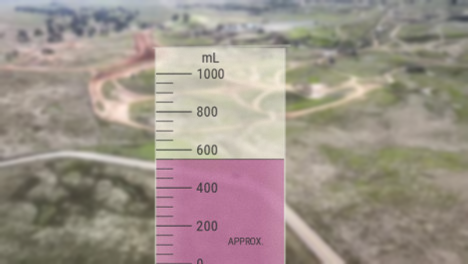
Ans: {"value": 550, "unit": "mL"}
